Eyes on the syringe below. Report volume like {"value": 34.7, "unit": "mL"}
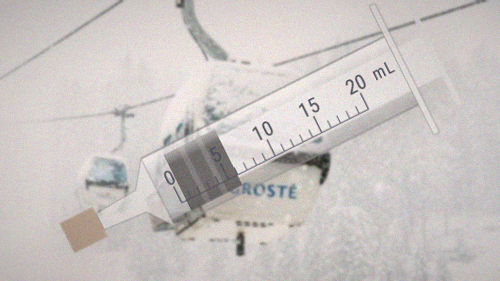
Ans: {"value": 0.5, "unit": "mL"}
